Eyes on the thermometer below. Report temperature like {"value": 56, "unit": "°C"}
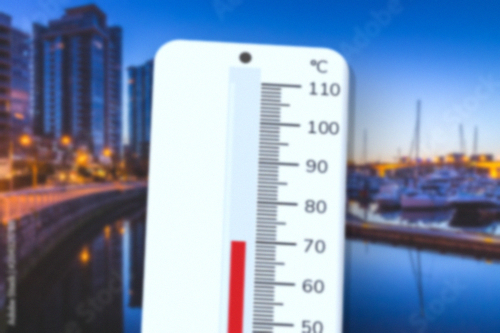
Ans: {"value": 70, "unit": "°C"}
